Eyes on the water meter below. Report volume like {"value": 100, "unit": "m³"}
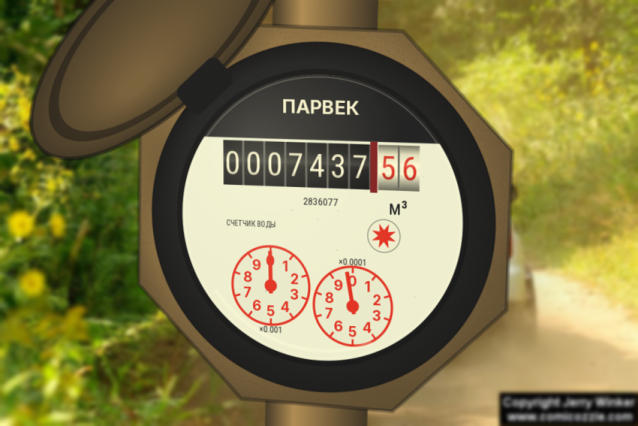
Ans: {"value": 7437.5599, "unit": "m³"}
